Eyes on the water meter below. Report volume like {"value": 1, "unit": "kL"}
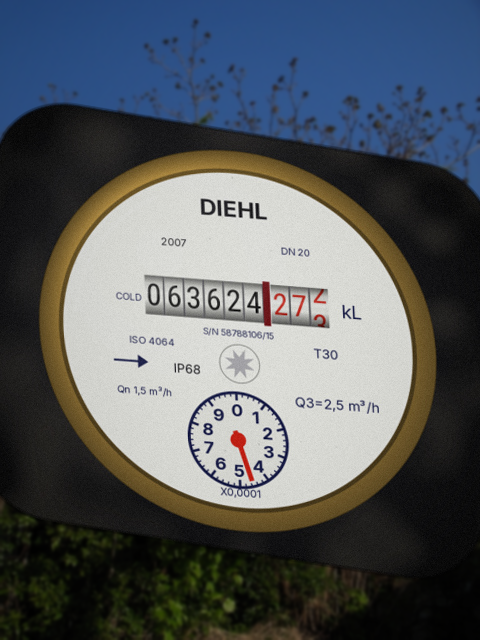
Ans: {"value": 63624.2724, "unit": "kL"}
